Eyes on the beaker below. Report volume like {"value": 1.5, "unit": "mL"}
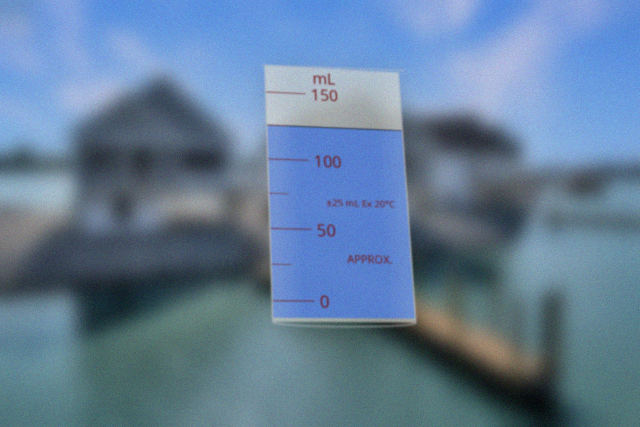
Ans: {"value": 125, "unit": "mL"}
